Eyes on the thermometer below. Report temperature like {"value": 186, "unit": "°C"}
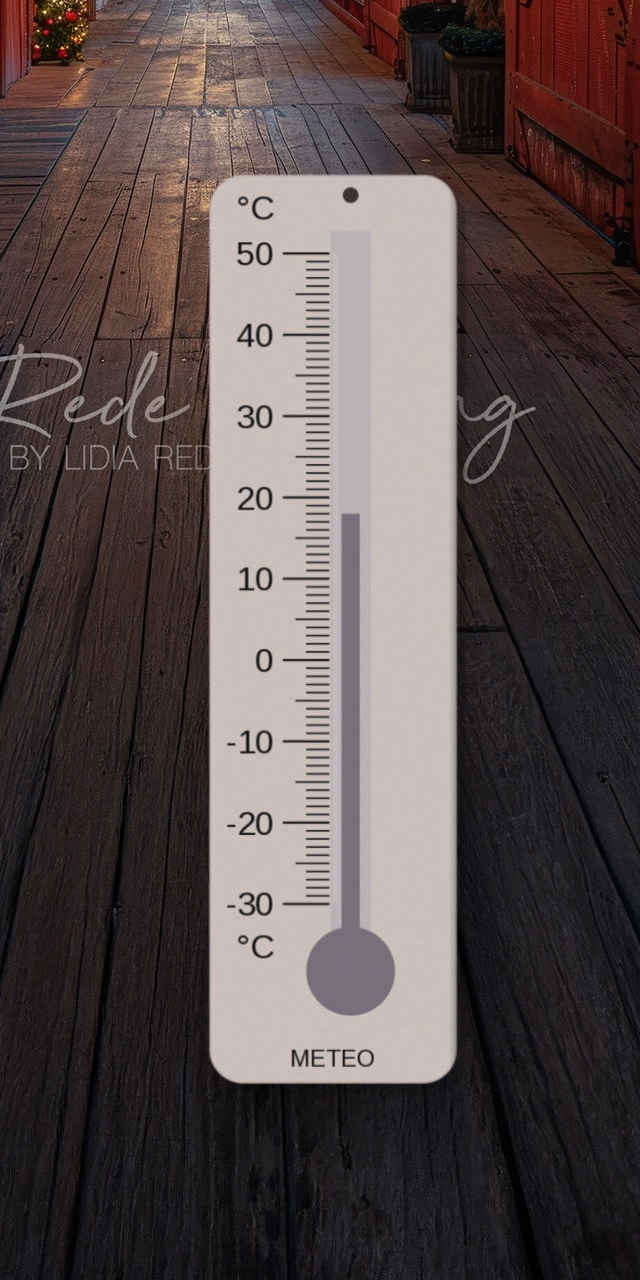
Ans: {"value": 18, "unit": "°C"}
